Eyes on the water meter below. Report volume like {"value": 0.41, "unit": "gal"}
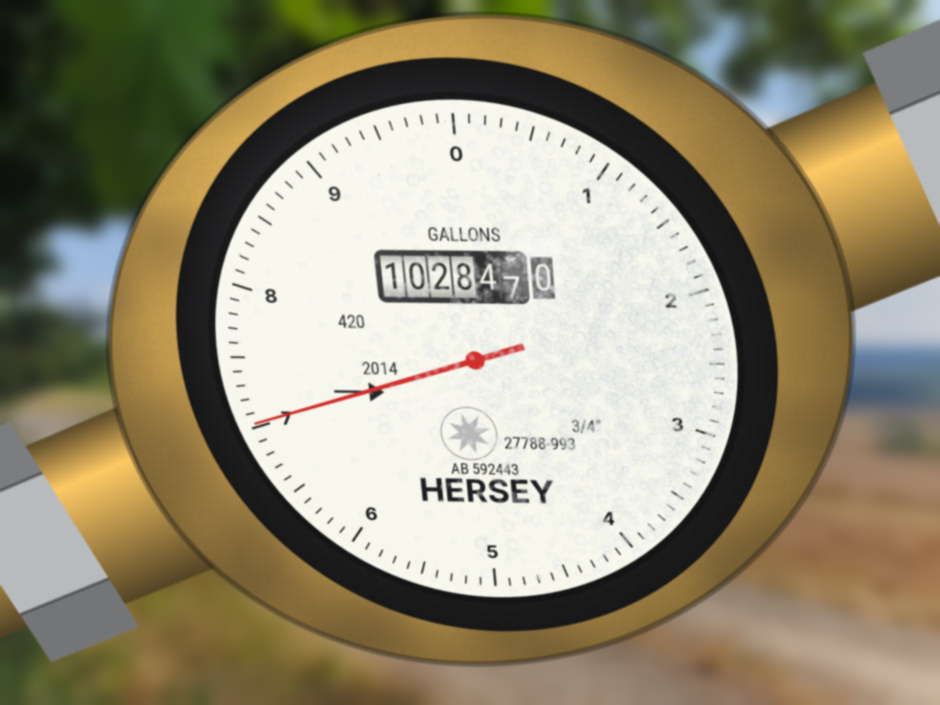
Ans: {"value": 1028467.0, "unit": "gal"}
